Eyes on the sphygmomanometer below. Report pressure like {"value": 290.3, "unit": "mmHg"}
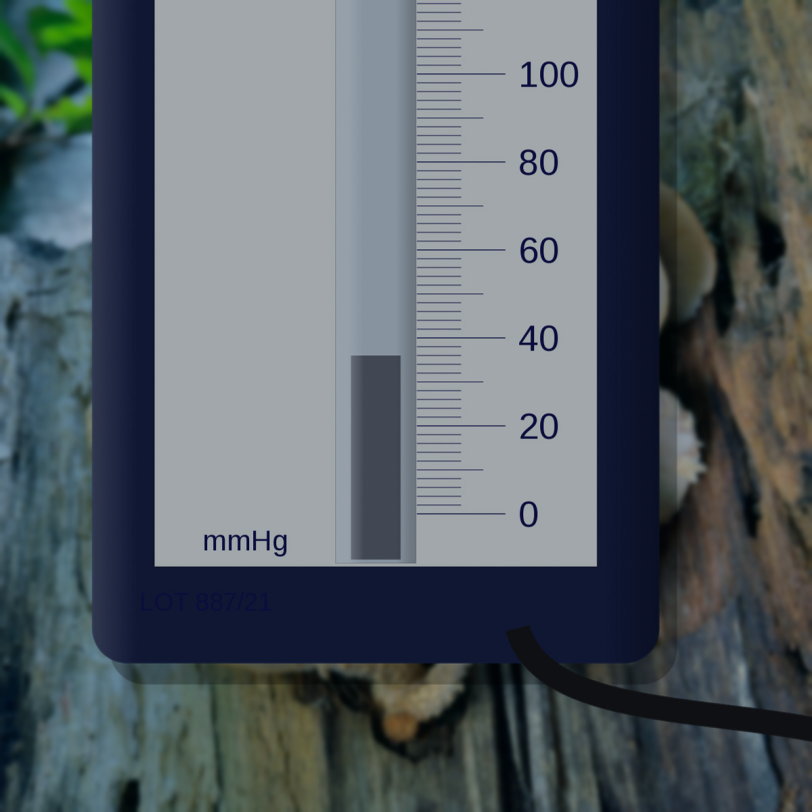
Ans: {"value": 36, "unit": "mmHg"}
